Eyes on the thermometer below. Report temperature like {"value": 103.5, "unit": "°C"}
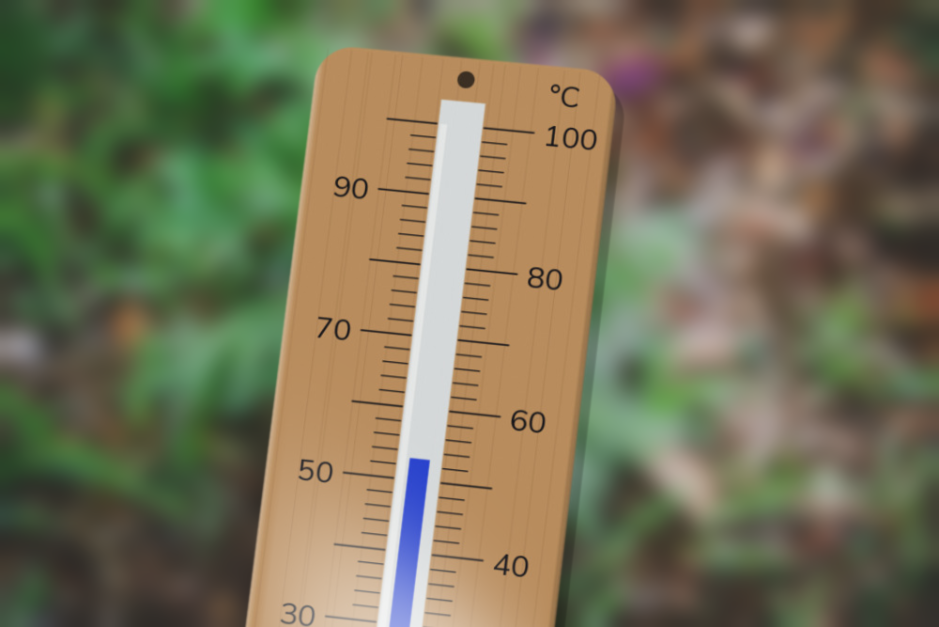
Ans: {"value": 53, "unit": "°C"}
